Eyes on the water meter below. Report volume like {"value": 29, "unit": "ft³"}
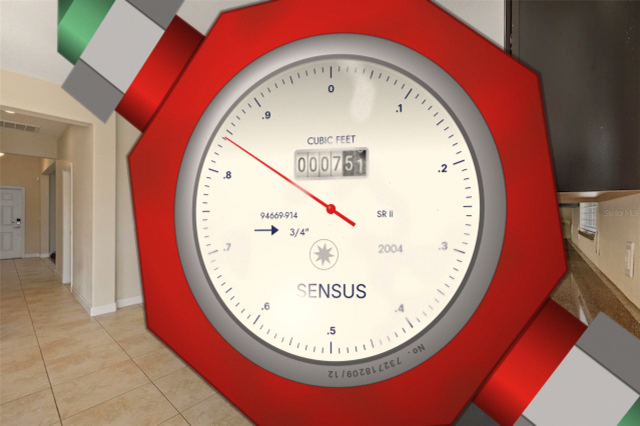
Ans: {"value": 750.84, "unit": "ft³"}
